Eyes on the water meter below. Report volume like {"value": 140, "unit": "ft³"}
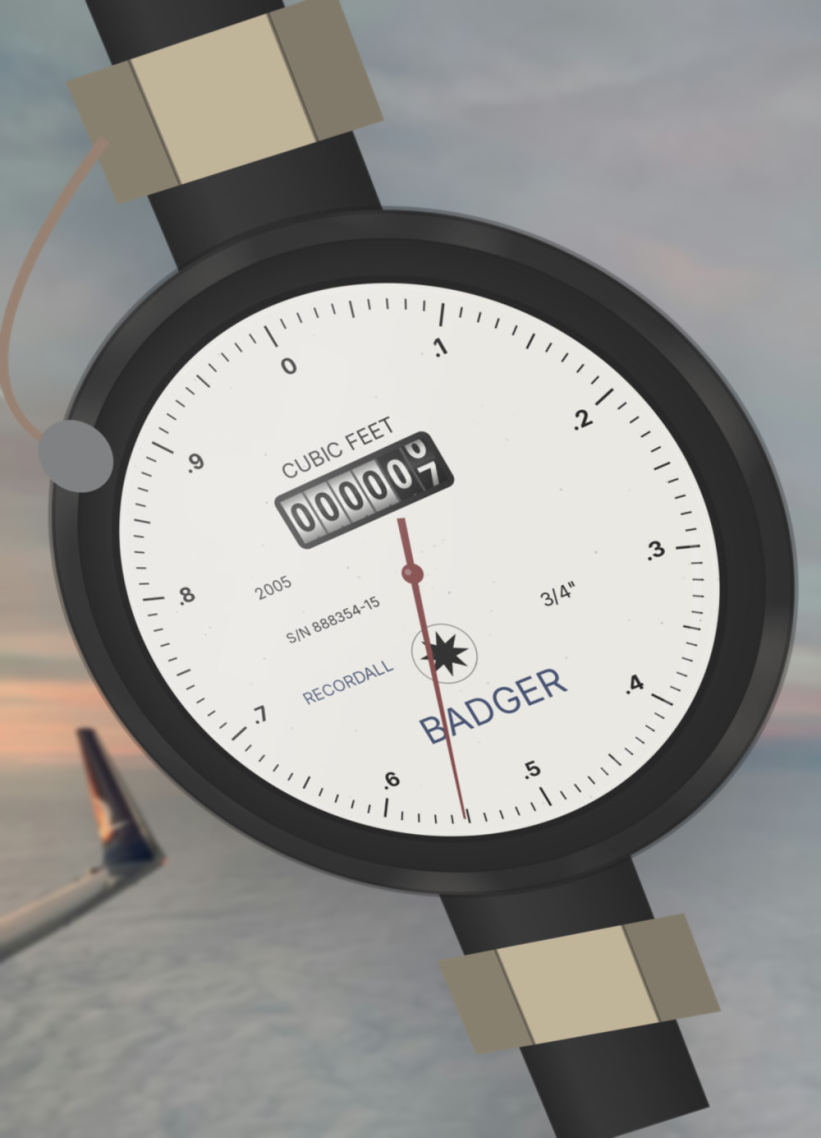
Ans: {"value": 6.55, "unit": "ft³"}
